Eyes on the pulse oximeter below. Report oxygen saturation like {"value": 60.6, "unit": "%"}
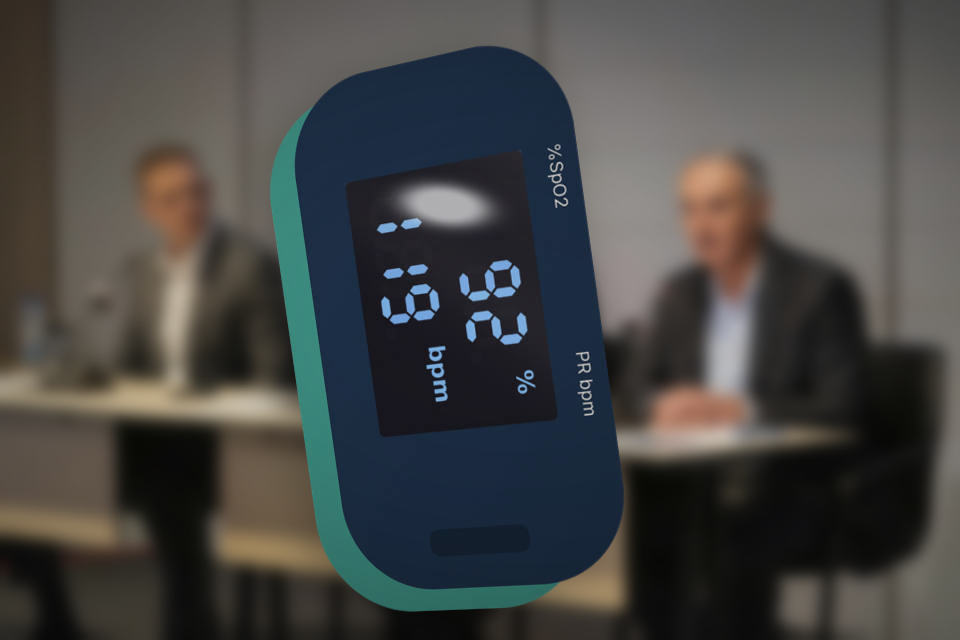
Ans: {"value": 92, "unit": "%"}
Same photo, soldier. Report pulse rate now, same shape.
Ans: {"value": 119, "unit": "bpm"}
